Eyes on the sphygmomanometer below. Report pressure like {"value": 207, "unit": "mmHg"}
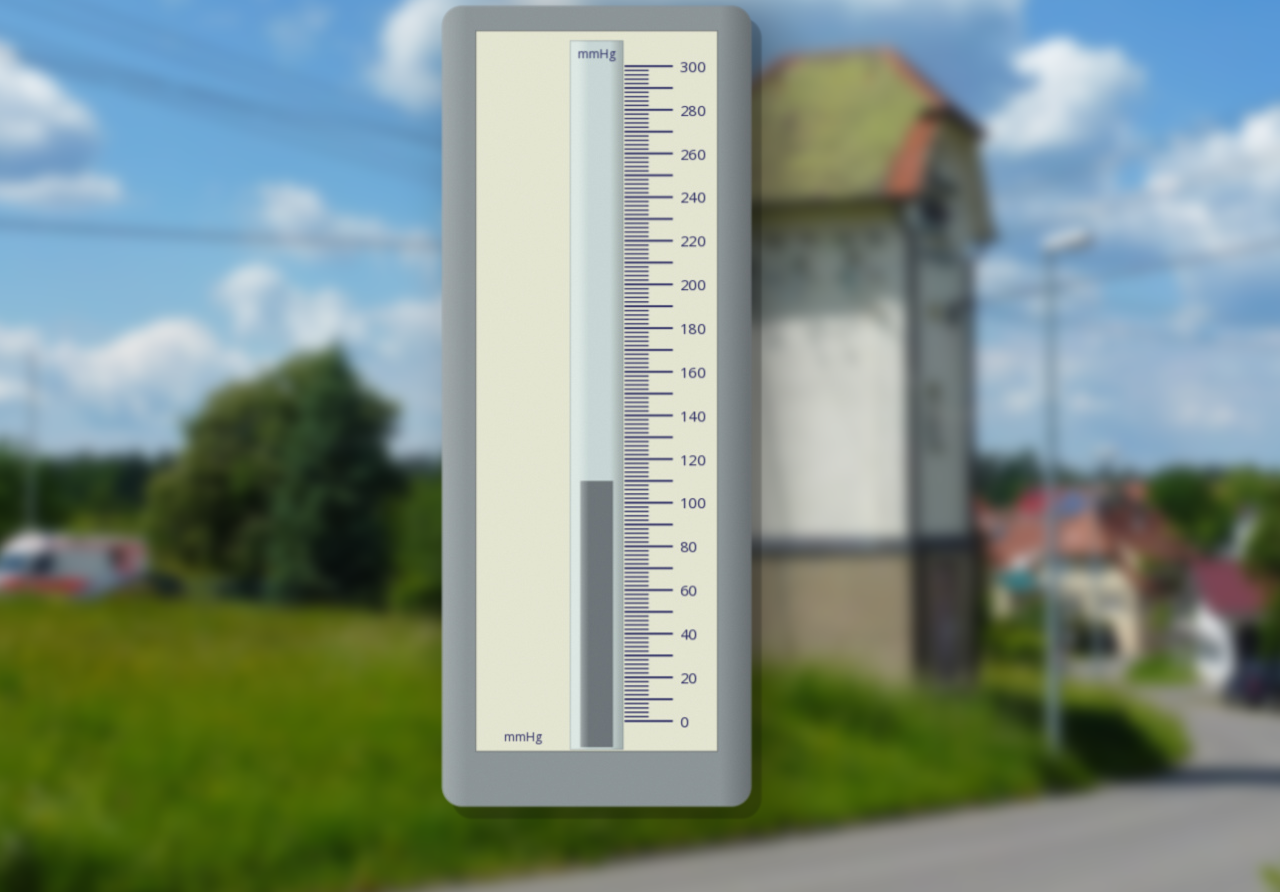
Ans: {"value": 110, "unit": "mmHg"}
